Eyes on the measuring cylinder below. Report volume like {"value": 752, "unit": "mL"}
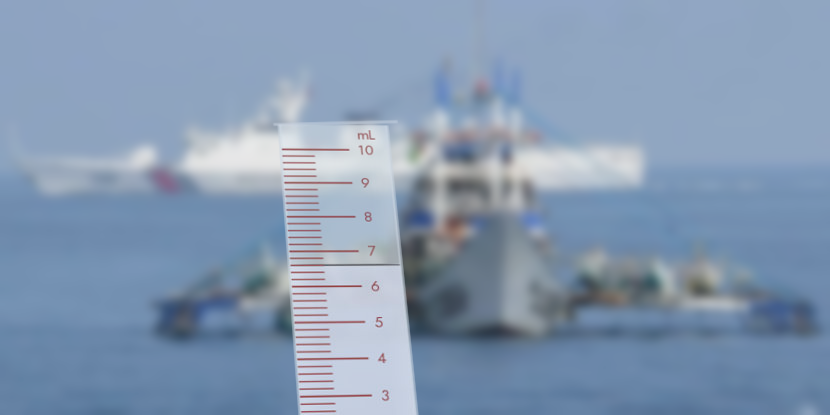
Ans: {"value": 6.6, "unit": "mL"}
